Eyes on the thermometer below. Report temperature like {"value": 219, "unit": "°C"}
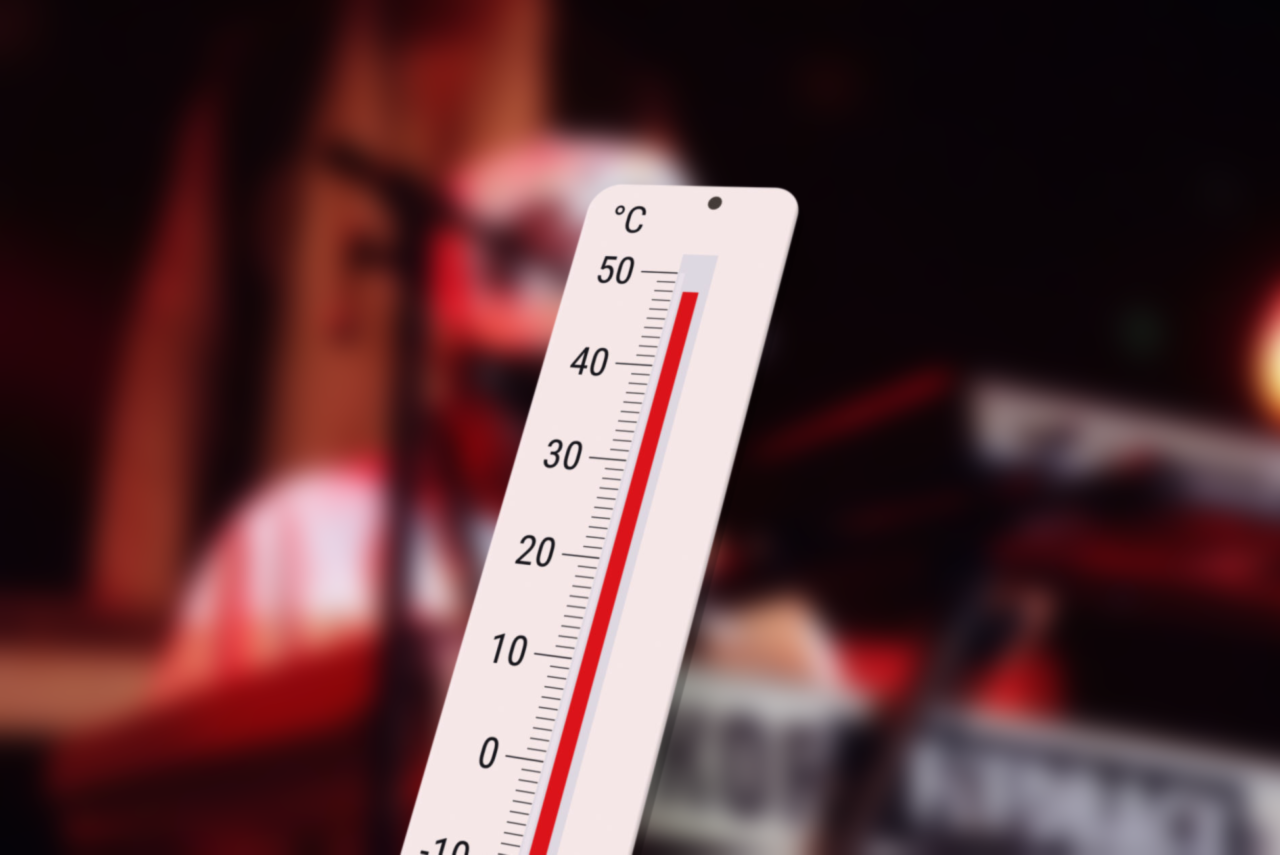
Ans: {"value": 48, "unit": "°C"}
